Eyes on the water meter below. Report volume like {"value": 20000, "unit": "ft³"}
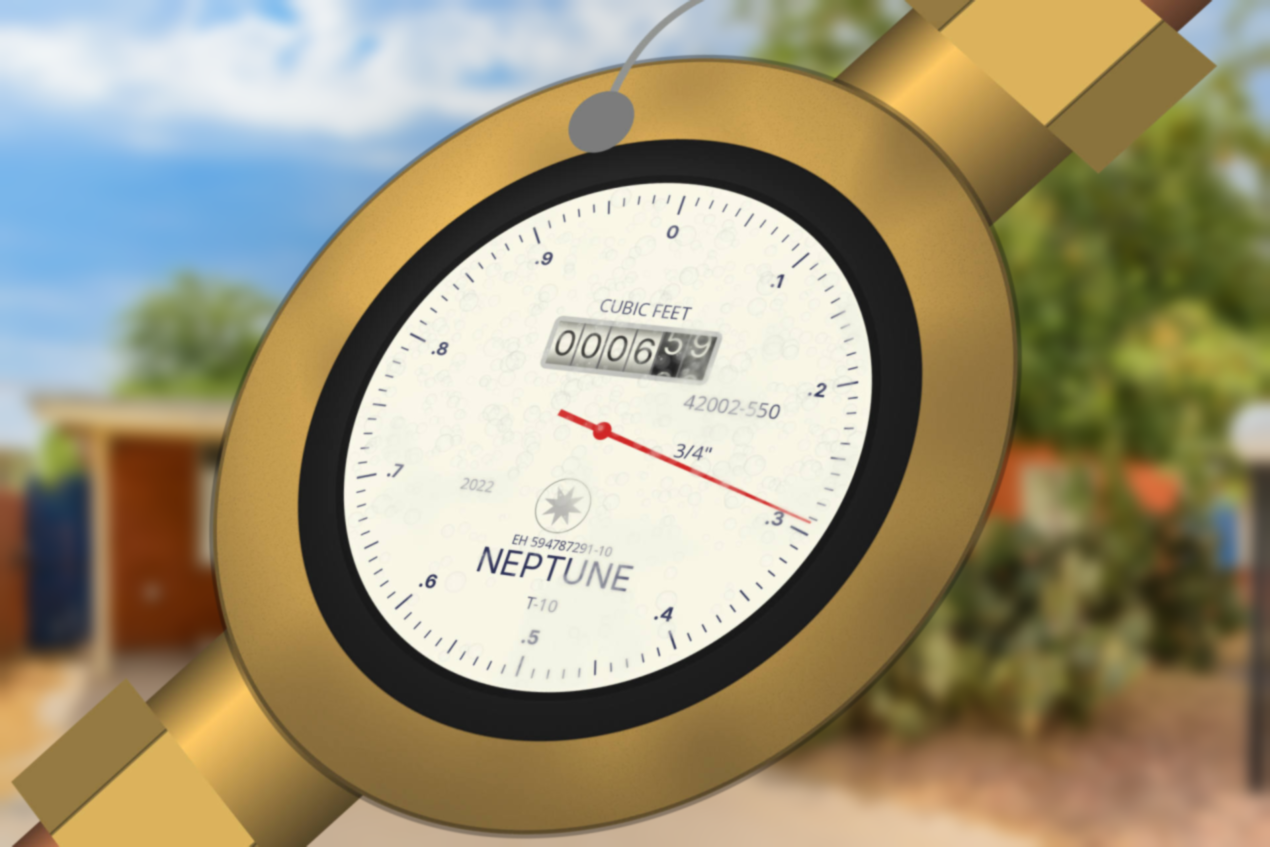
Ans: {"value": 659.29, "unit": "ft³"}
